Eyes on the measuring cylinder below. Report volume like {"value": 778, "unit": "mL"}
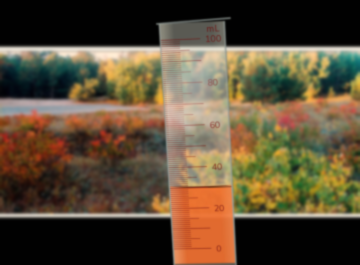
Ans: {"value": 30, "unit": "mL"}
